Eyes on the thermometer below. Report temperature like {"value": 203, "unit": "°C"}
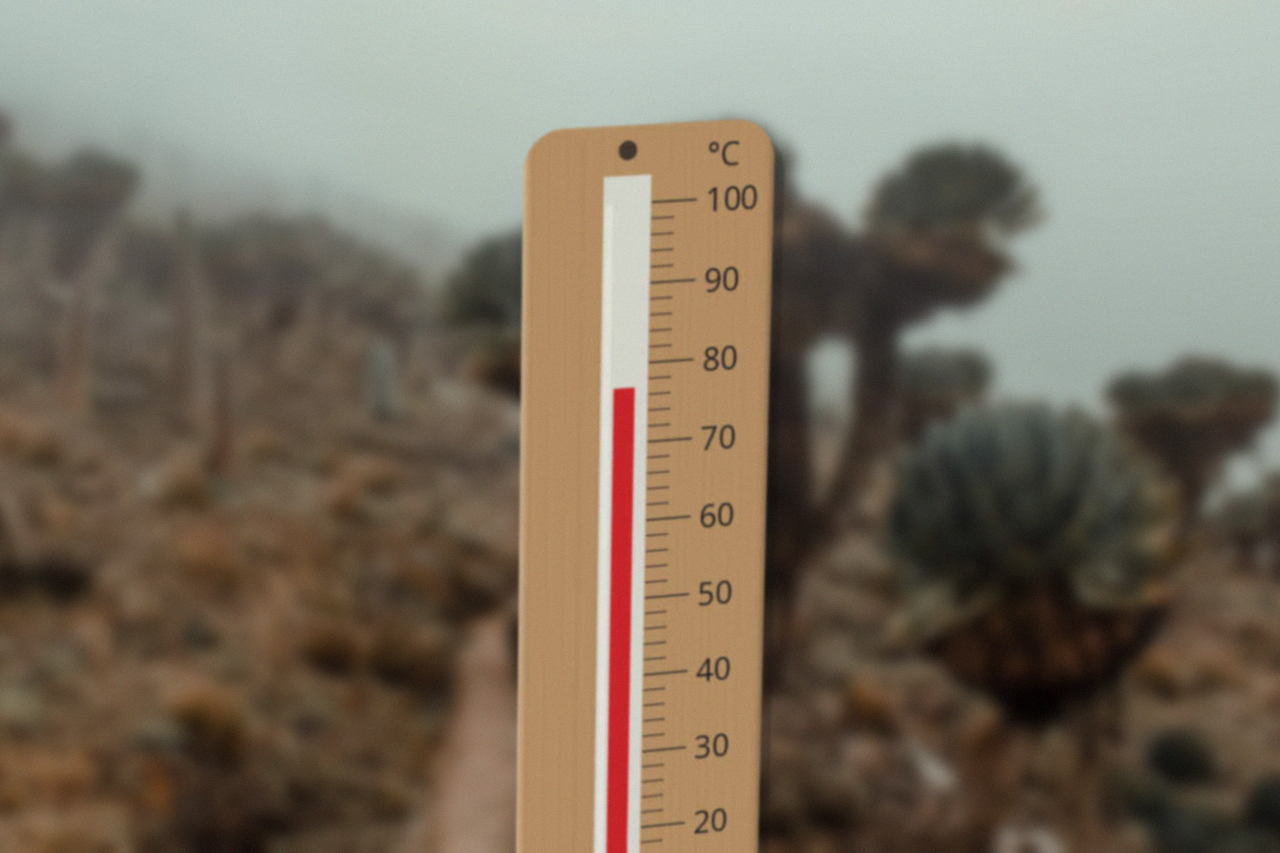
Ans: {"value": 77, "unit": "°C"}
